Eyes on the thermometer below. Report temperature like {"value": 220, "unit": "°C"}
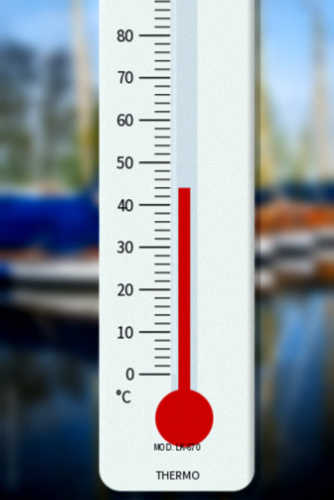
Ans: {"value": 44, "unit": "°C"}
